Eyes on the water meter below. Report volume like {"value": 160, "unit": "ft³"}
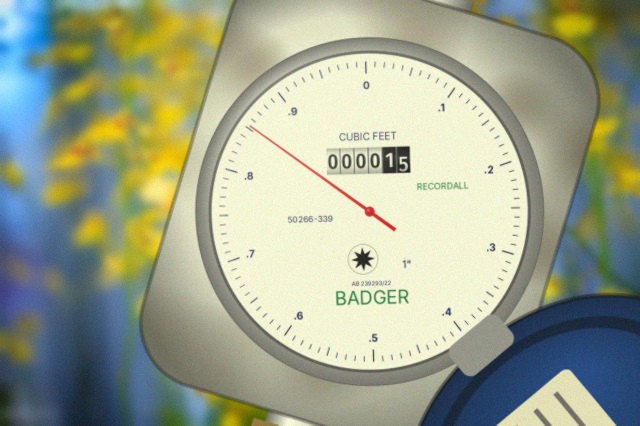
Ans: {"value": 14.85, "unit": "ft³"}
